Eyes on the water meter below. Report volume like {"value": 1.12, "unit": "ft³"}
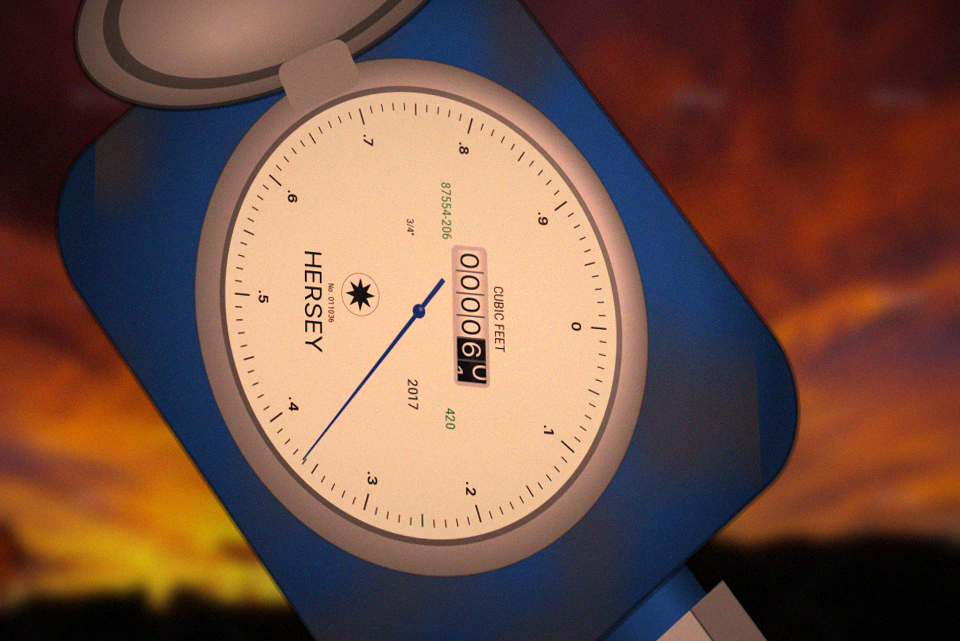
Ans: {"value": 60.36, "unit": "ft³"}
